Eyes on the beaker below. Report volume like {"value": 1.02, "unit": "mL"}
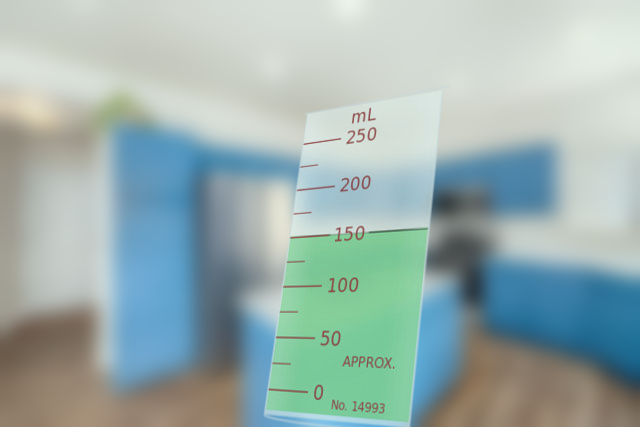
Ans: {"value": 150, "unit": "mL"}
